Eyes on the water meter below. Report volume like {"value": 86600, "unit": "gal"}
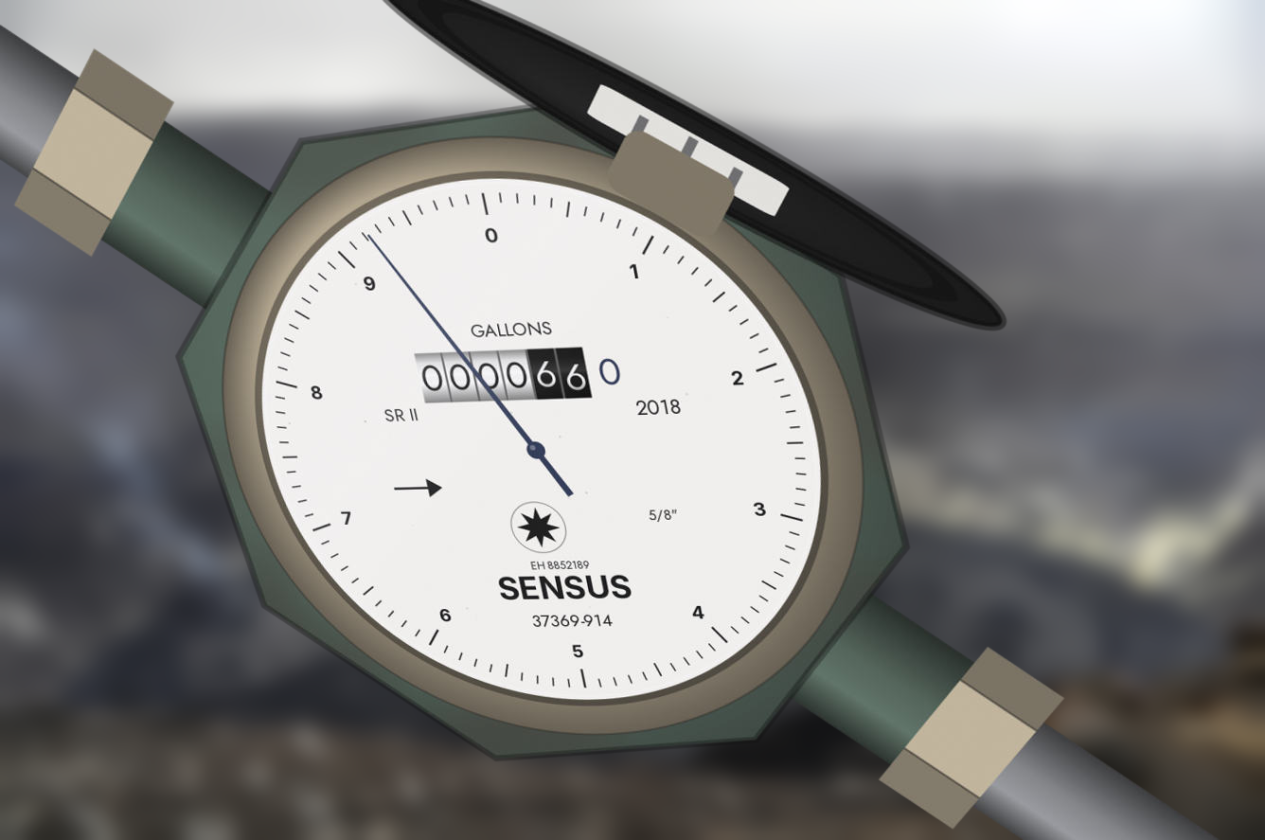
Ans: {"value": 659.2, "unit": "gal"}
